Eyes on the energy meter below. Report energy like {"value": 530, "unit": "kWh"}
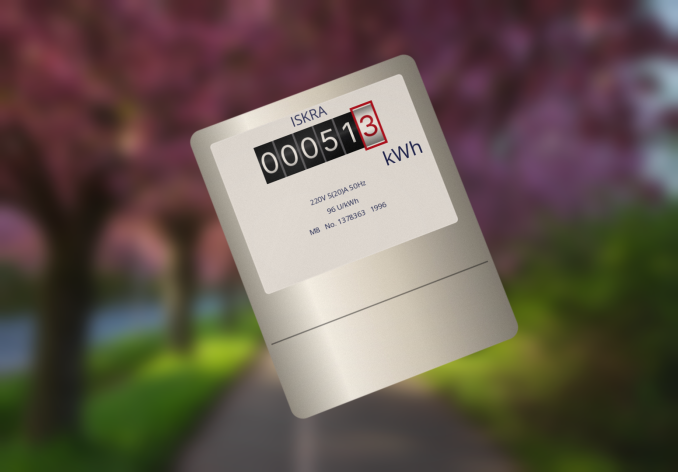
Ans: {"value": 51.3, "unit": "kWh"}
